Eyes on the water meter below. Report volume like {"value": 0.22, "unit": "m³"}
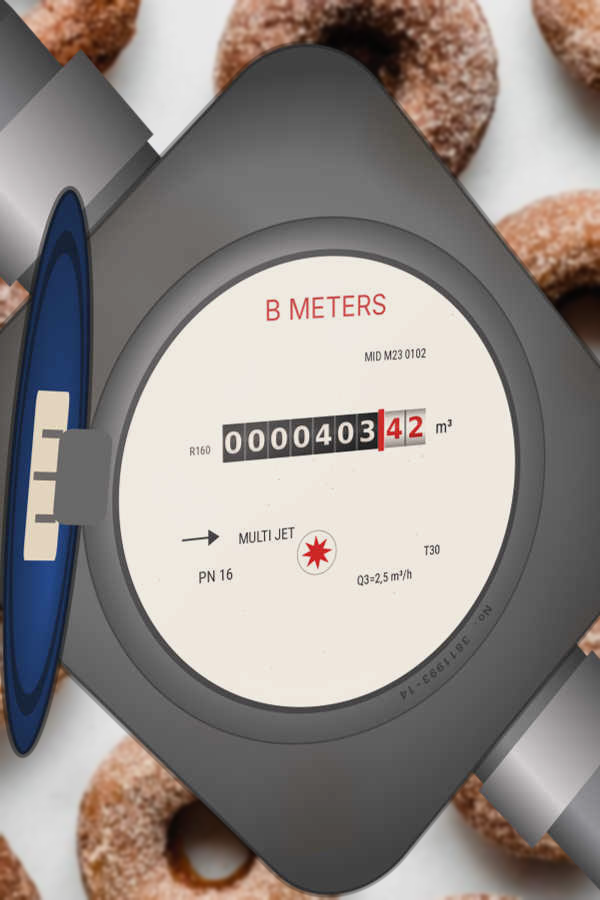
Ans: {"value": 403.42, "unit": "m³"}
